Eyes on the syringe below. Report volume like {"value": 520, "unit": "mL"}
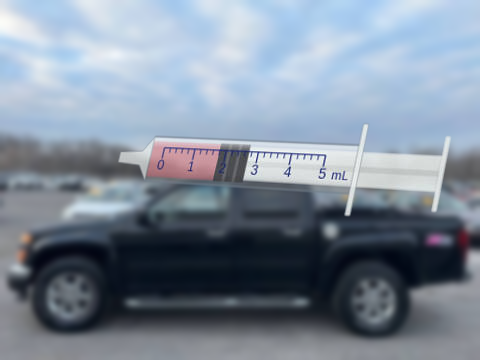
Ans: {"value": 1.8, "unit": "mL"}
